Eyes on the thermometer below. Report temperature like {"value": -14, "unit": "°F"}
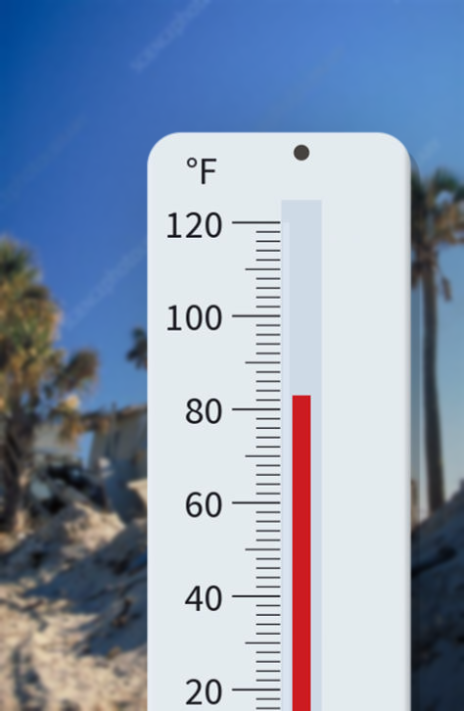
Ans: {"value": 83, "unit": "°F"}
